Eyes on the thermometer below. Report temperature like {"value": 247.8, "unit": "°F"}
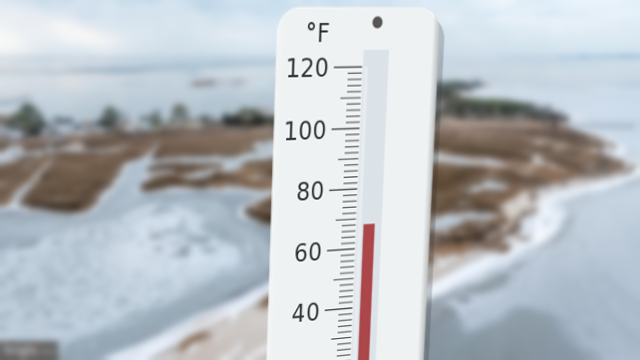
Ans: {"value": 68, "unit": "°F"}
